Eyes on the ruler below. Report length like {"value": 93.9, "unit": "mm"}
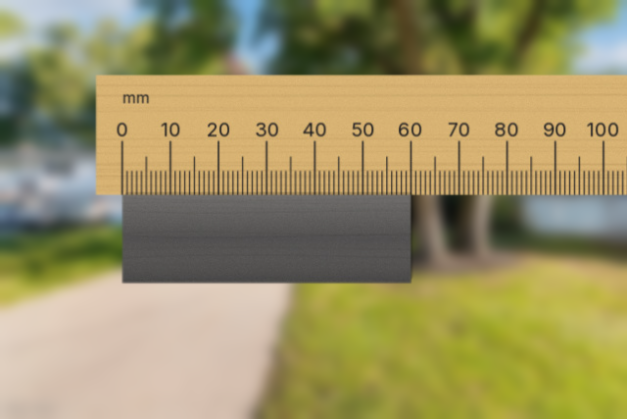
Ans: {"value": 60, "unit": "mm"}
